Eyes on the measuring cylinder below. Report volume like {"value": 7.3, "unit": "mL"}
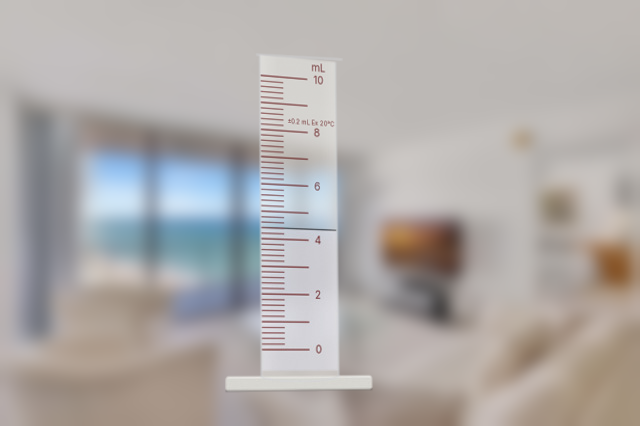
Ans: {"value": 4.4, "unit": "mL"}
